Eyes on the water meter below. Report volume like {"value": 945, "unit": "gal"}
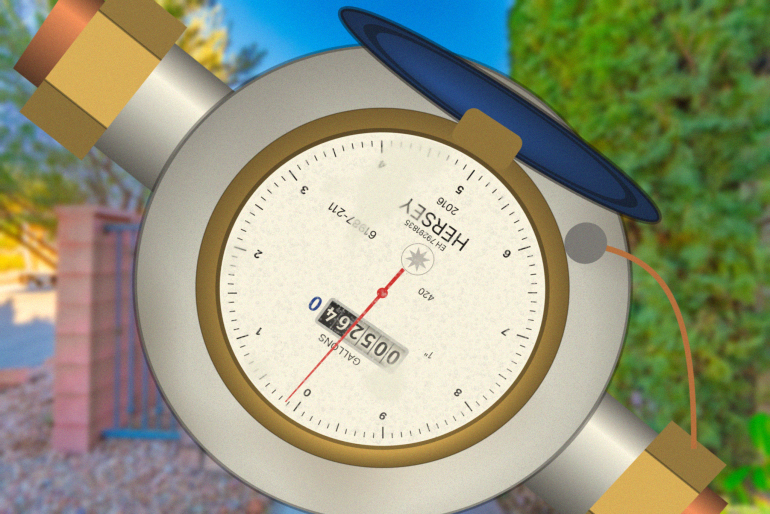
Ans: {"value": 52640.1, "unit": "gal"}
